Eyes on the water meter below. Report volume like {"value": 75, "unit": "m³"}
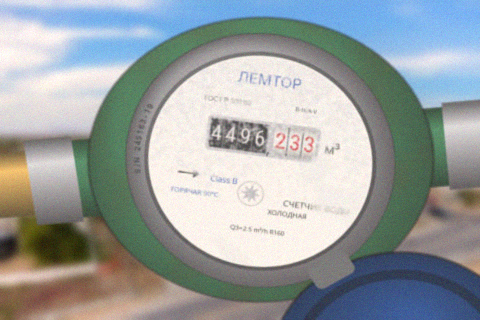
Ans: {"value": 4496.233, "unit": "m³"}
